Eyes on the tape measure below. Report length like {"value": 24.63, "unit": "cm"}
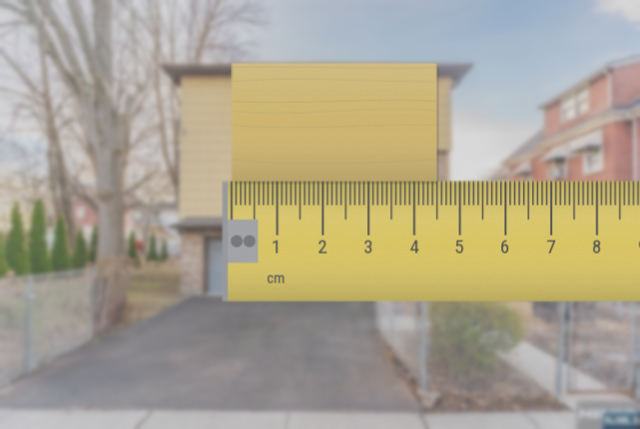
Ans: {"value": 4.5, "unit": "cm"}
